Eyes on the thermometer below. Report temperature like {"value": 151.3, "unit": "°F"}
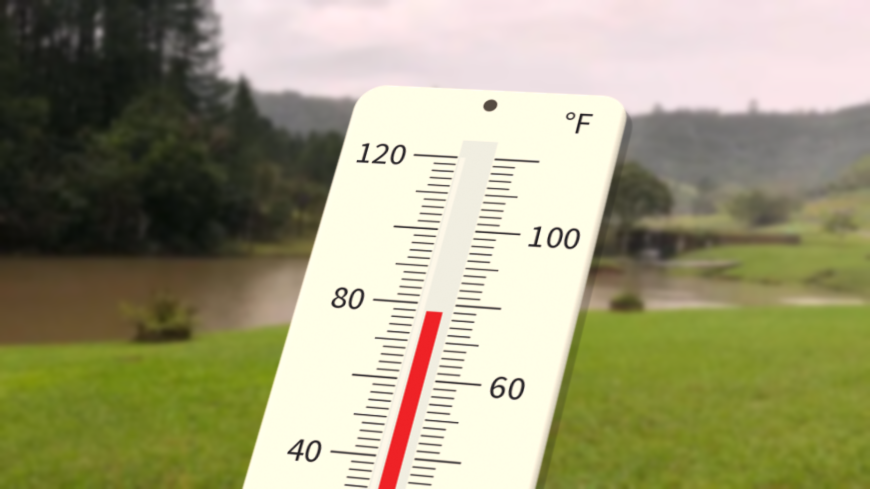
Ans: {"value": 78, "unit": "°F"}
